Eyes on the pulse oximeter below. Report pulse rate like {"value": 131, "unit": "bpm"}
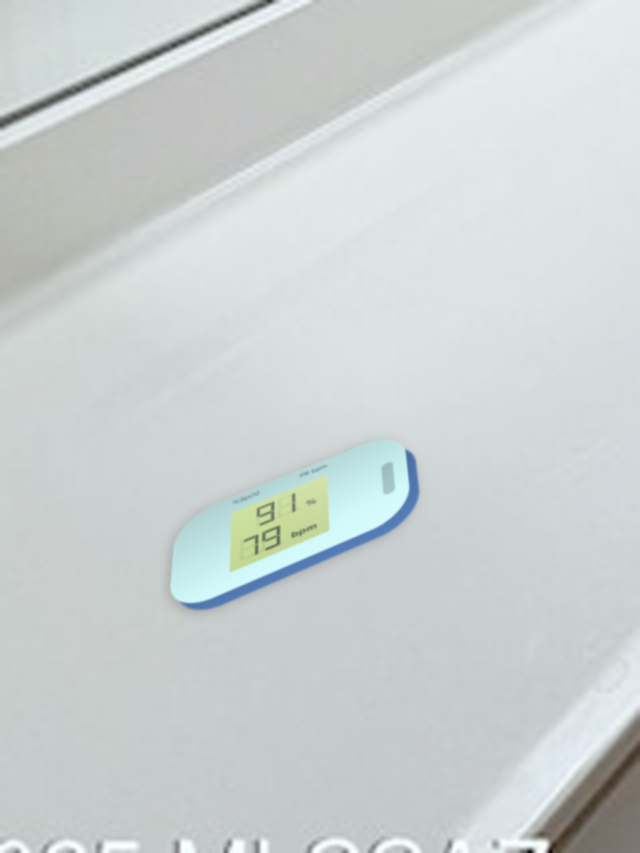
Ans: {"value": 79, "unit": "bpm"}
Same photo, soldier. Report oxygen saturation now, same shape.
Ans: {"value": 91, "unit": "%"}
